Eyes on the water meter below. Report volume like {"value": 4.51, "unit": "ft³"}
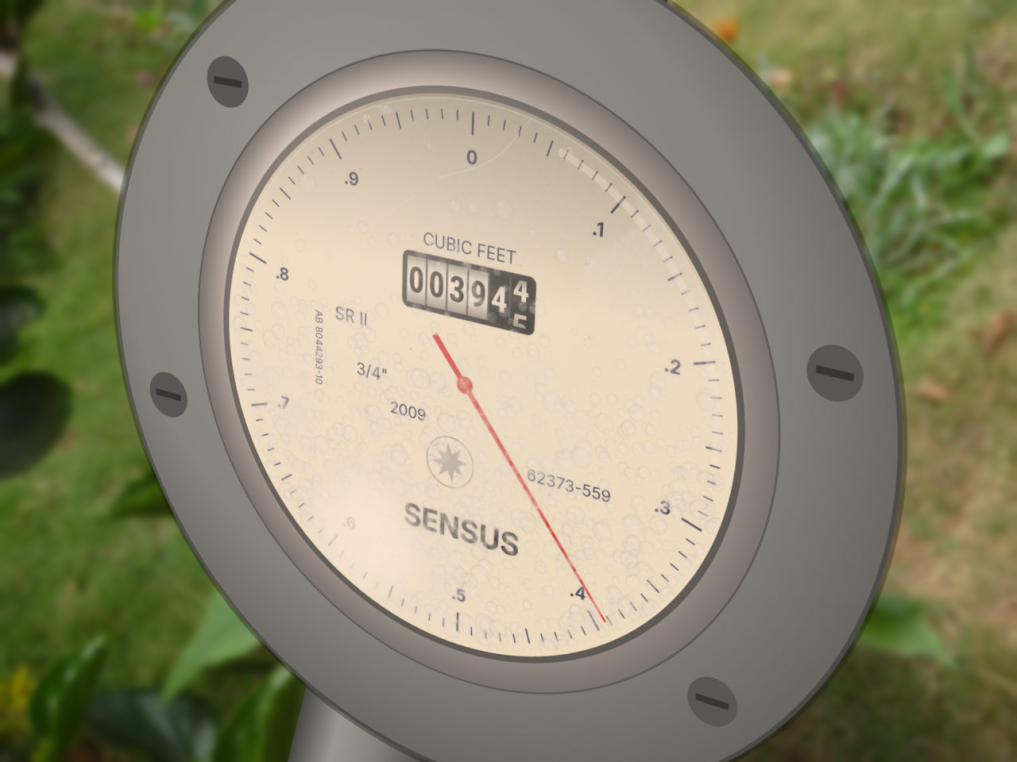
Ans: {"value": 3944.39, "unit": "ft³"}
